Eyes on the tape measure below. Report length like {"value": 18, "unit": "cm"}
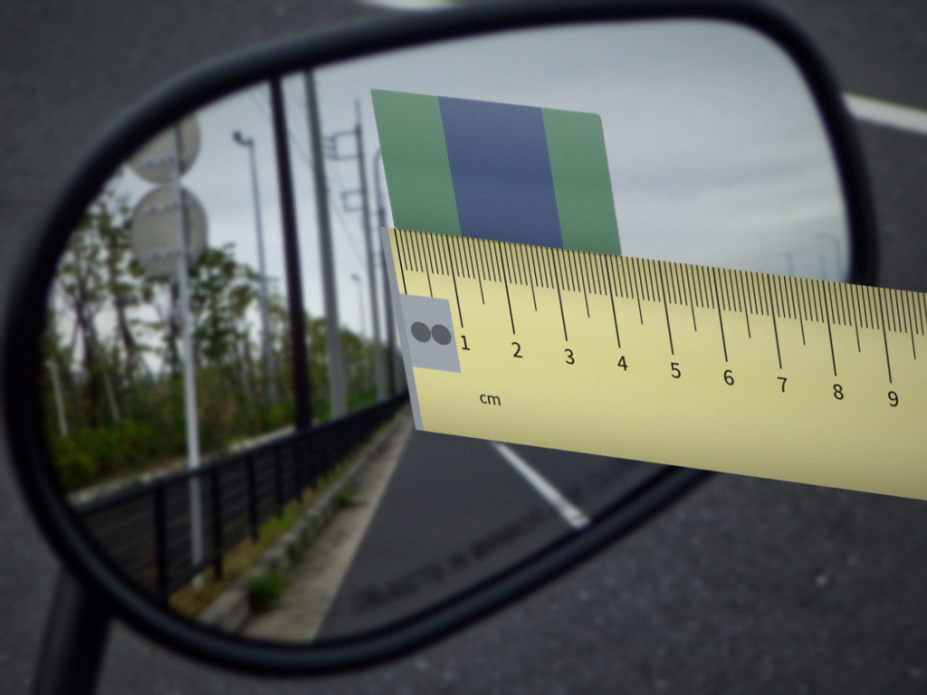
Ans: {"value": 4.3, "unit": "cm"}
